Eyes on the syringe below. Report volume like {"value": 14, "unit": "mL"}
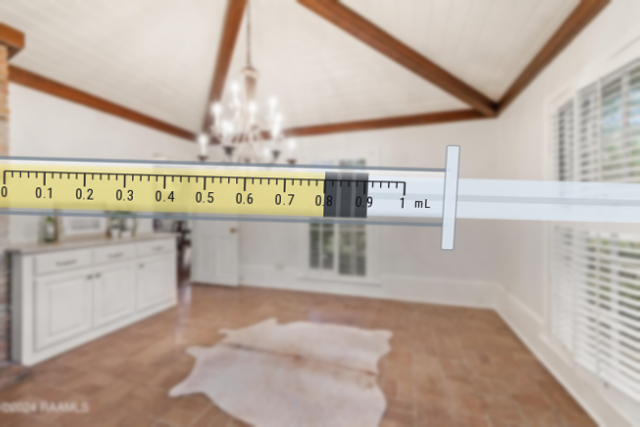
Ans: {"value": 0.8, "unit": "mL"}
